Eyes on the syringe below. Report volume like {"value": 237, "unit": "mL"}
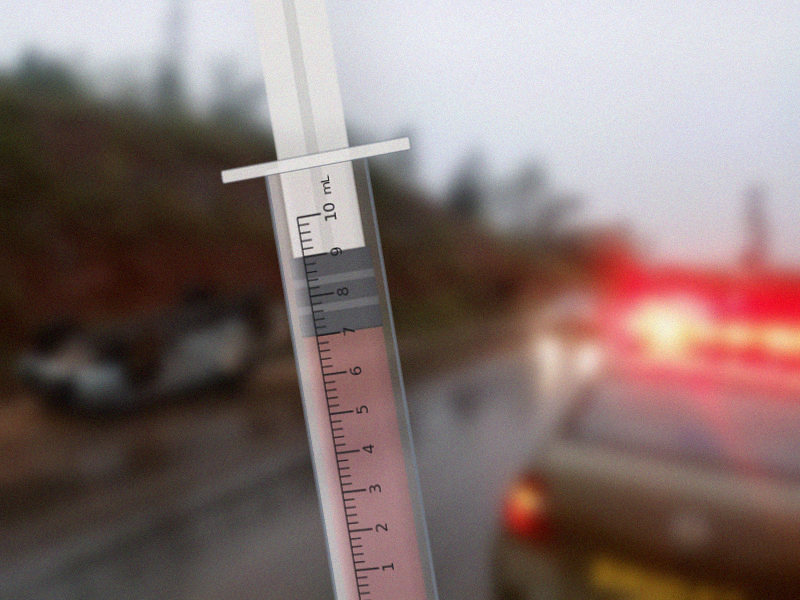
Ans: {"value": 7, "unit": "mL"}
